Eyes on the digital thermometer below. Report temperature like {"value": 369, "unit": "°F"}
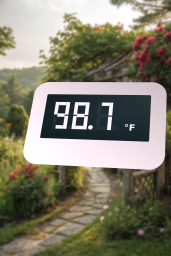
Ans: {"value": 98.7, "unit": "°F"}
